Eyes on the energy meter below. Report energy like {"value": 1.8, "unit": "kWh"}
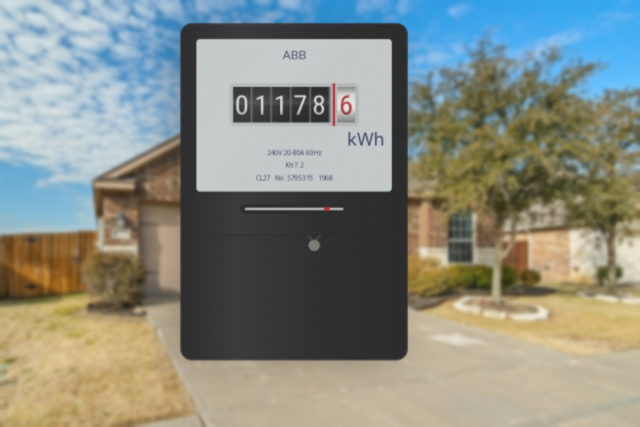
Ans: {"value": 1178.6, "unit": "kWh"}
